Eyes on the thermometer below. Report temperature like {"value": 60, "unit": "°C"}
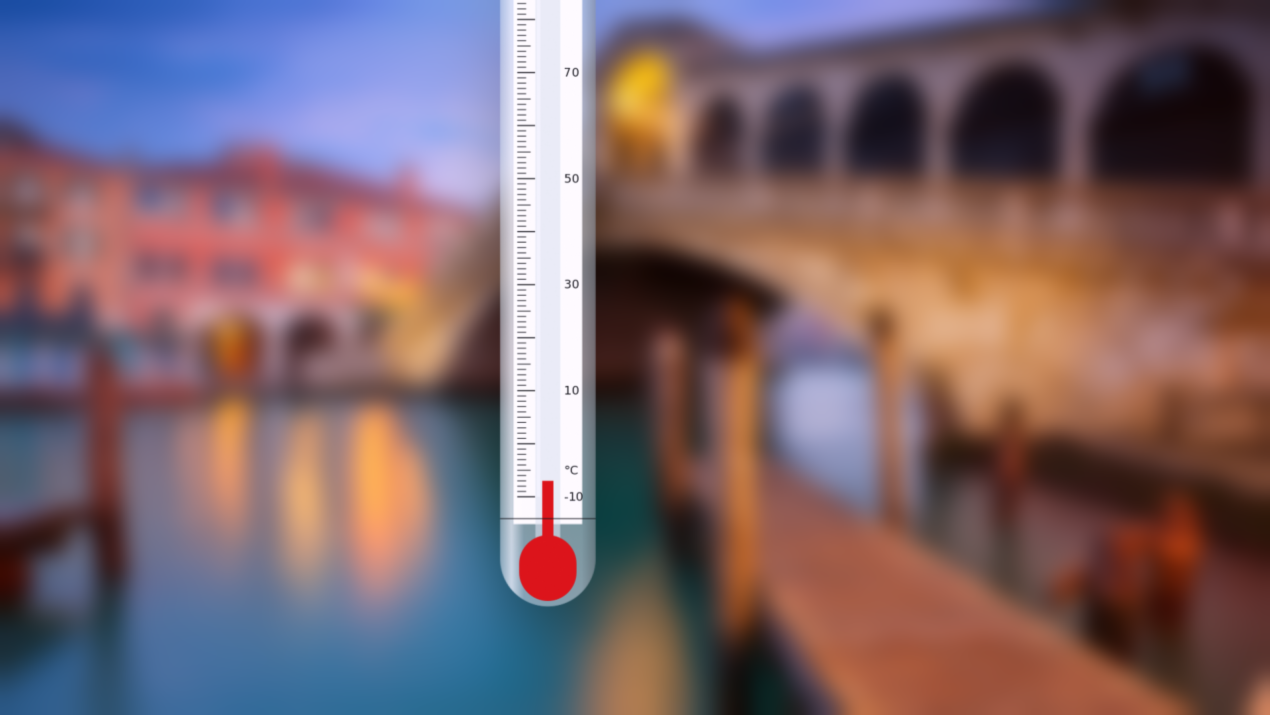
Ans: {"value": -7, "unit": "°C"}
